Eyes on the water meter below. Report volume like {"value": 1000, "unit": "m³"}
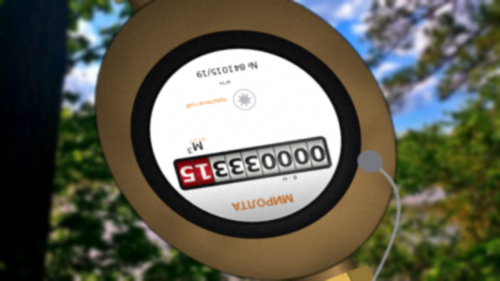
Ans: {"value": 333.15, "unit": "m³"}
